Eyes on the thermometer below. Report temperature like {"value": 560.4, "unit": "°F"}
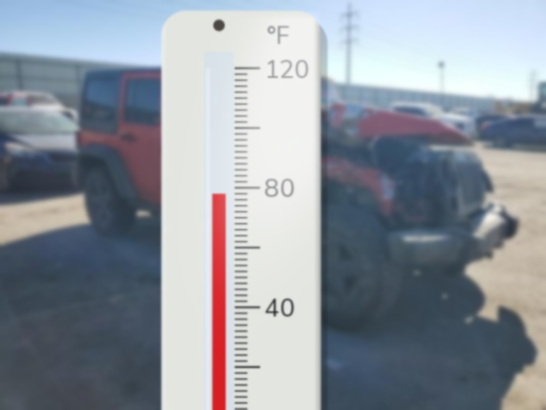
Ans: {"value": 78, "unit": "°F"}
